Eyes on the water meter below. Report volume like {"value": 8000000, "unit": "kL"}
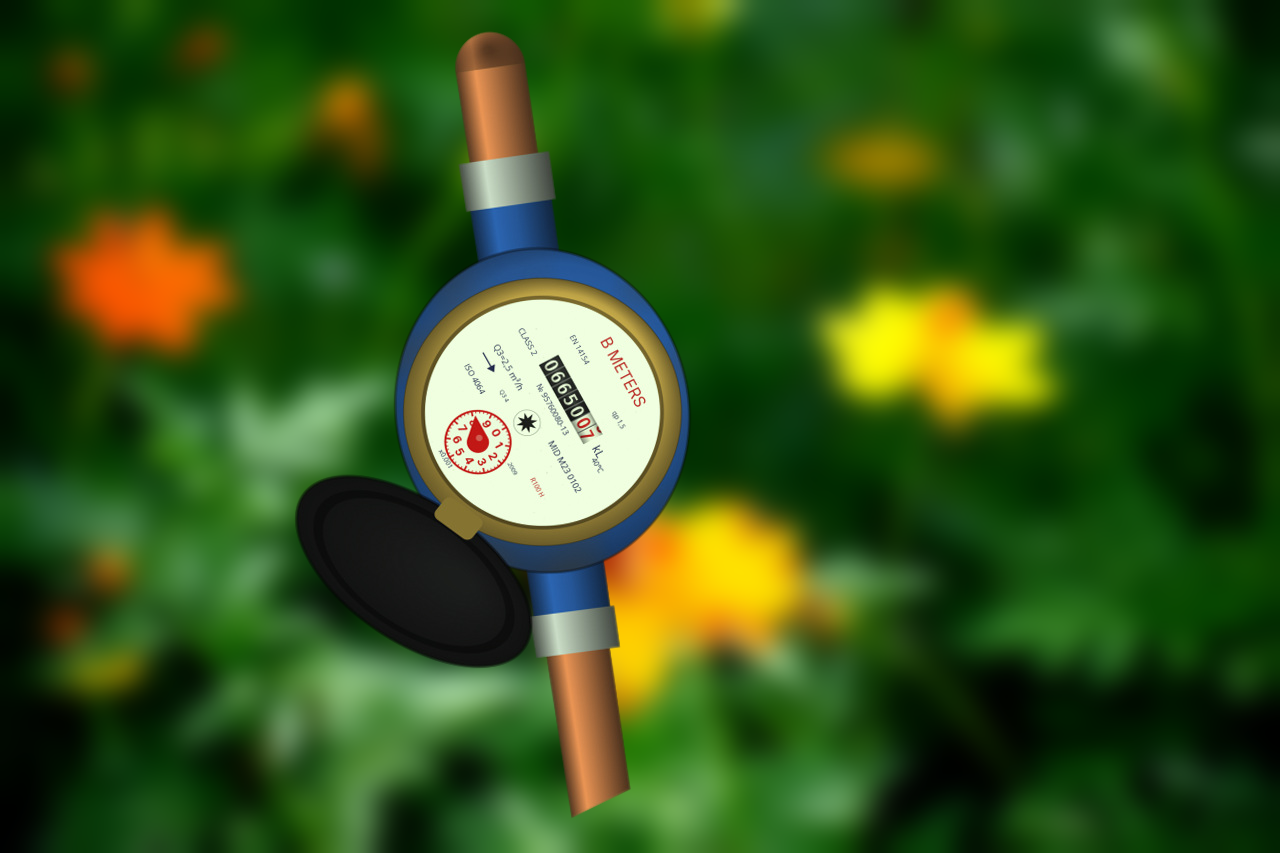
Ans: {"value": 6650.068, "unit": "kL"}
